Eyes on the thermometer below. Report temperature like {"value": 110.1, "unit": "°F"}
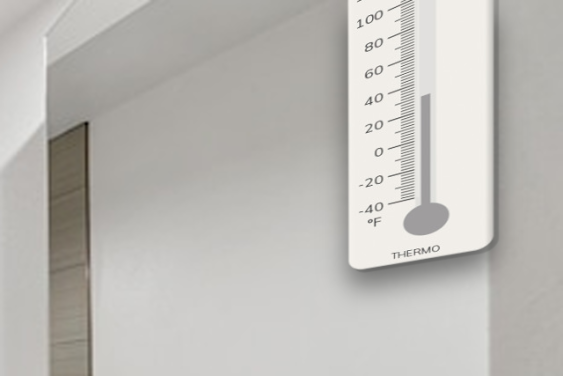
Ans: {"value": 30, "unit": "°F"}
